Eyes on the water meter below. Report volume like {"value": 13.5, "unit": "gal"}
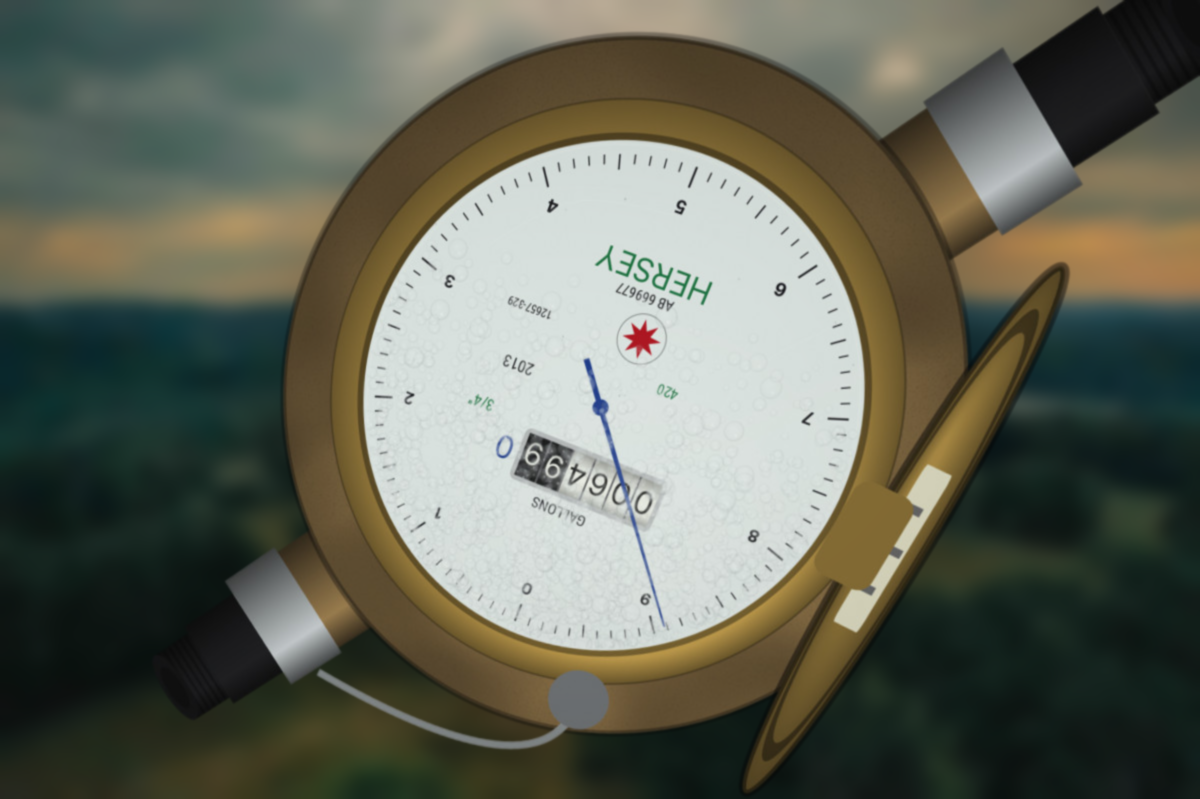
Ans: {"value": 64988.9, "unit": "gal"}
